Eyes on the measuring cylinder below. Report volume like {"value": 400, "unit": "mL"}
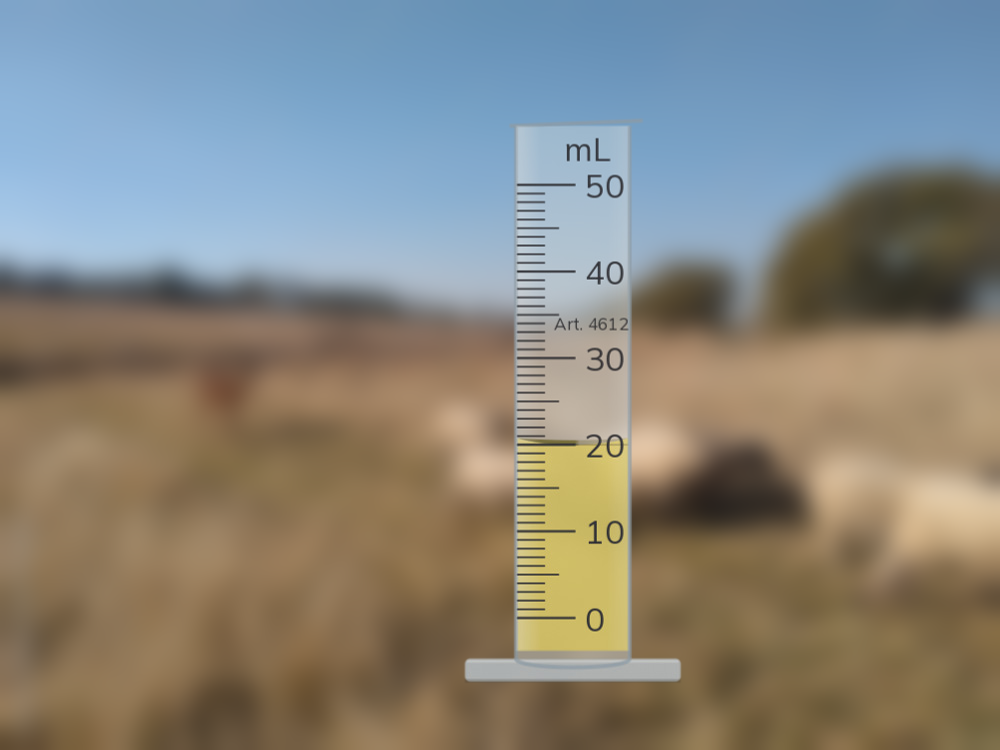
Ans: {"value": 20, "unit": "mL"}
